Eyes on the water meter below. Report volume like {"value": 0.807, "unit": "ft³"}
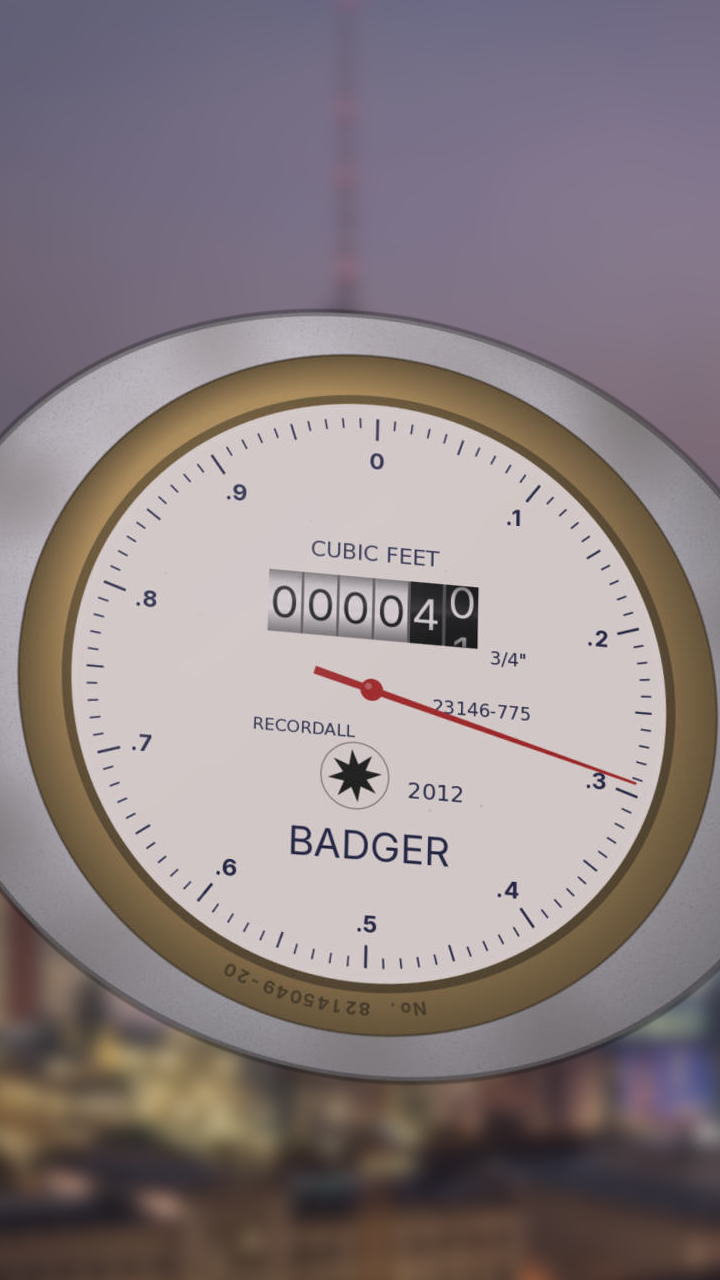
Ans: {"value": 40.29, "unit": "ft³"}
